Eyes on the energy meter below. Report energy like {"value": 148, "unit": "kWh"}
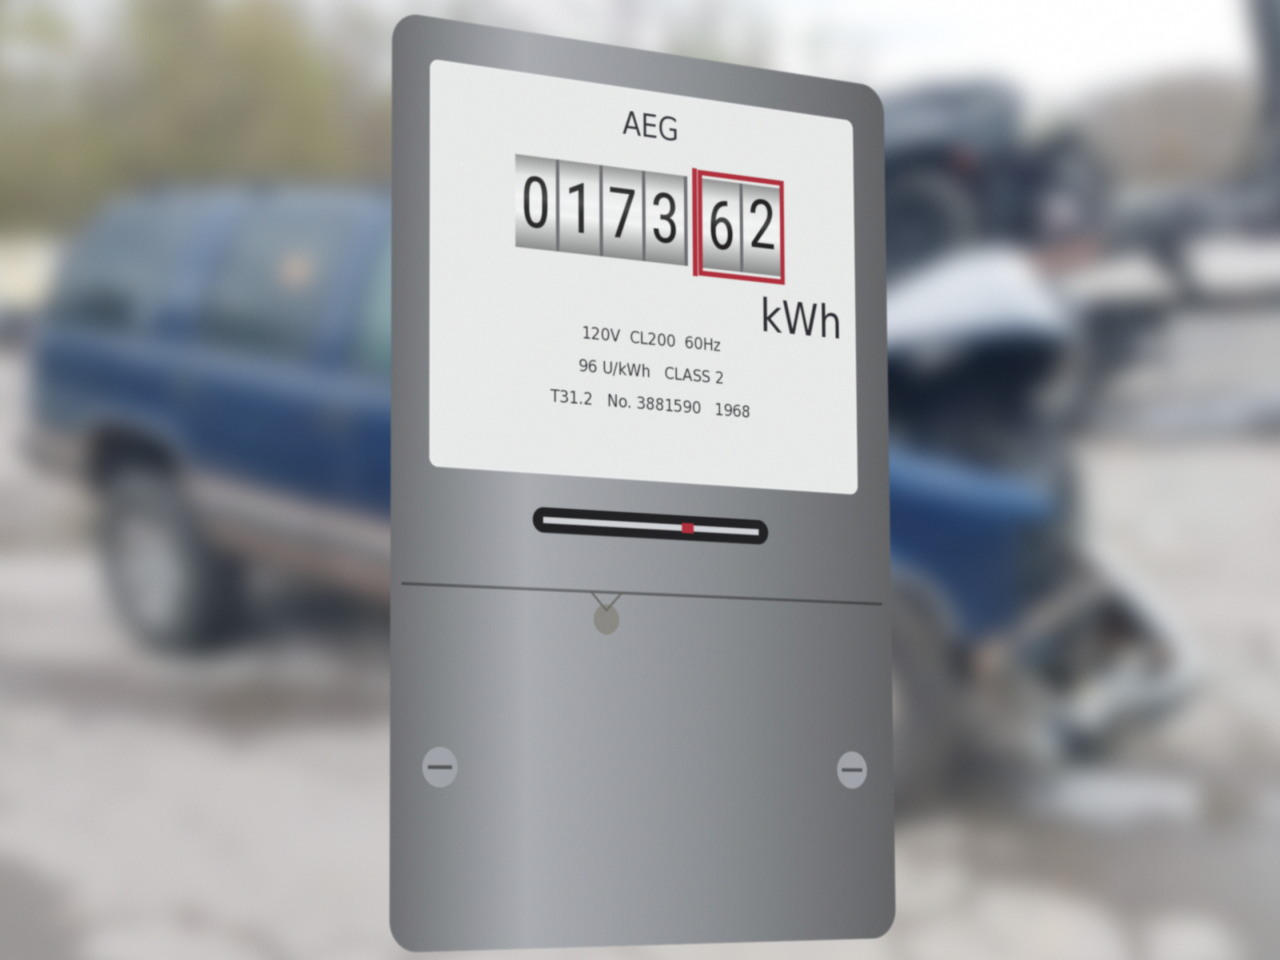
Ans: {"value": 173.62, "unit": "kWh"}
